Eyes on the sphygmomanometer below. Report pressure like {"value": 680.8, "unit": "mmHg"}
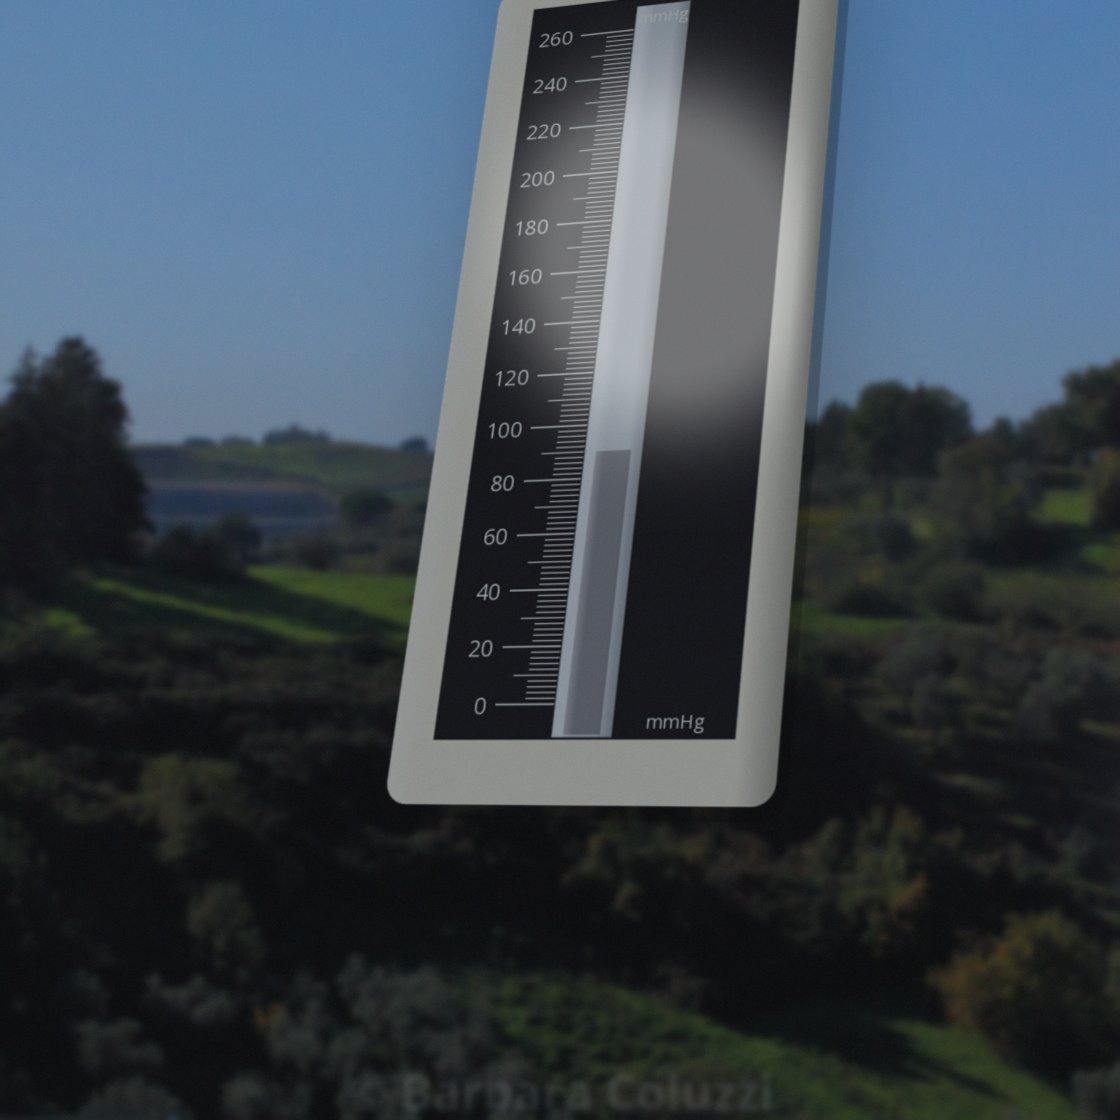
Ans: {"value": 90, "unit": "mmHg"}
